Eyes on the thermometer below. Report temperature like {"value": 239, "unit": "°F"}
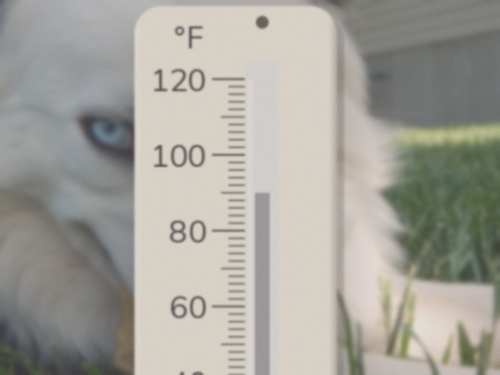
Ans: {"value": 90, "unit": "°F"}
